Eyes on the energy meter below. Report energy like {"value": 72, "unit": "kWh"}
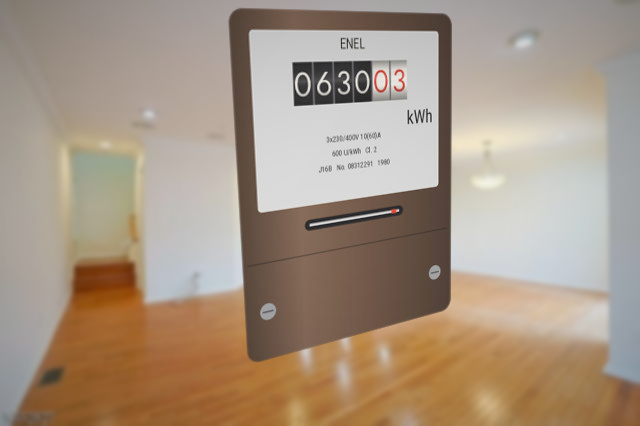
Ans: {"value": 630.03, "unit": "kWh"}
